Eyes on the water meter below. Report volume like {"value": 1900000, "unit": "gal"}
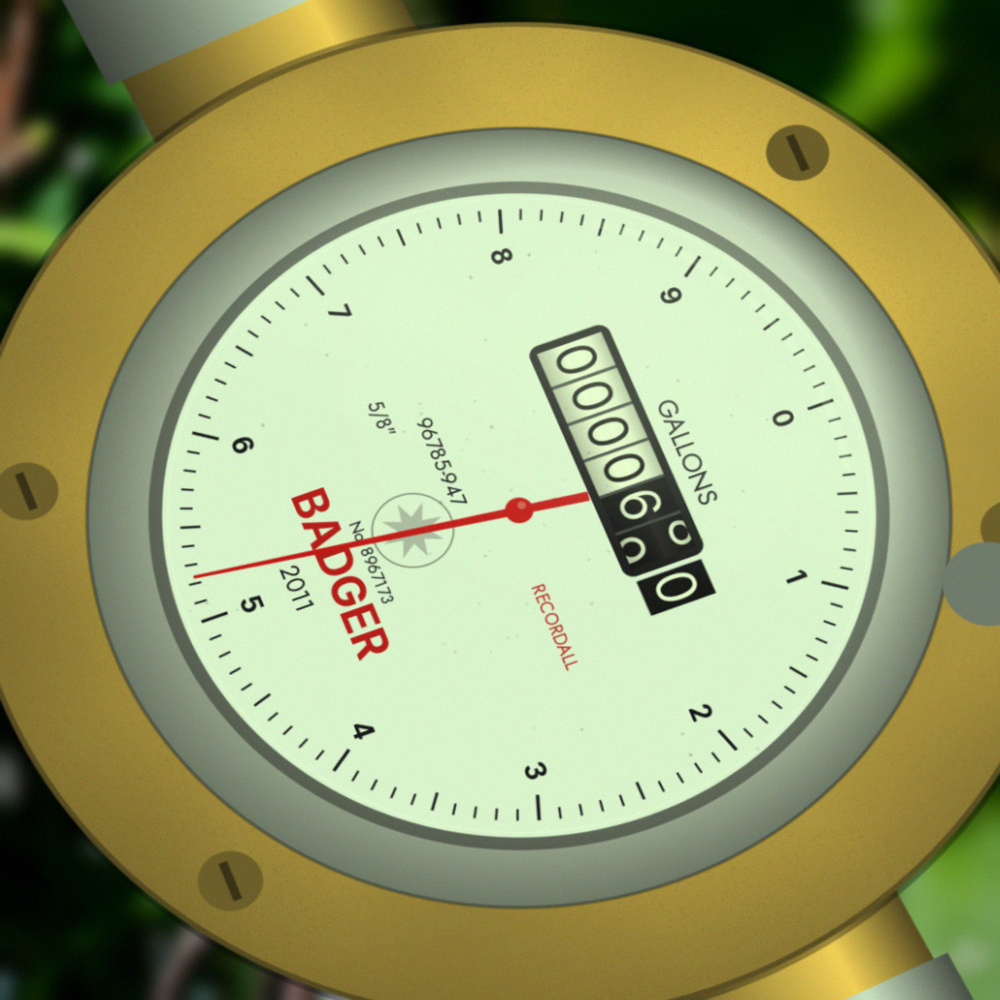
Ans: {"value": 685.2, "unit": "gal"}
